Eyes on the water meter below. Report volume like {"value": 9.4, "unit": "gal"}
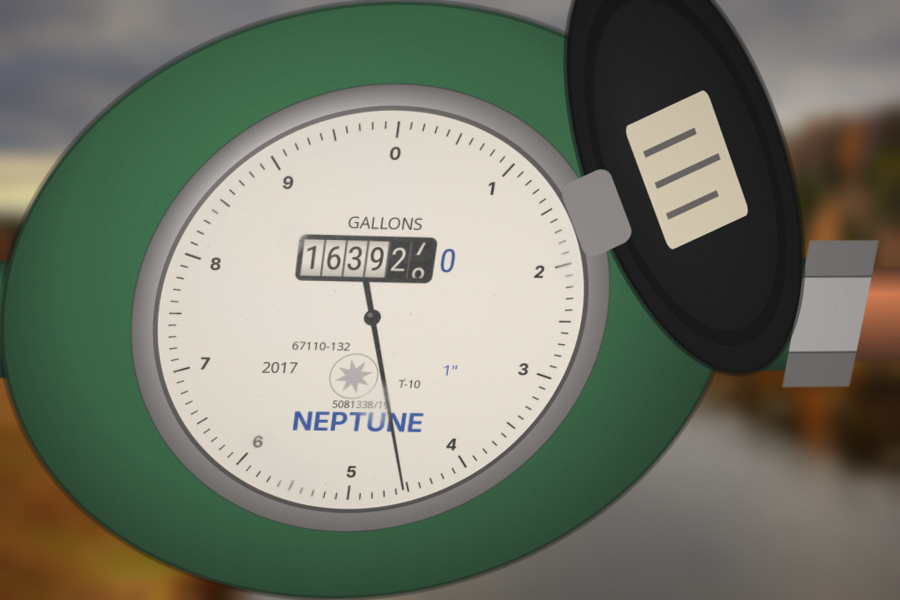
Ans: {"value": 1639274.5, "unit": "gal"}
